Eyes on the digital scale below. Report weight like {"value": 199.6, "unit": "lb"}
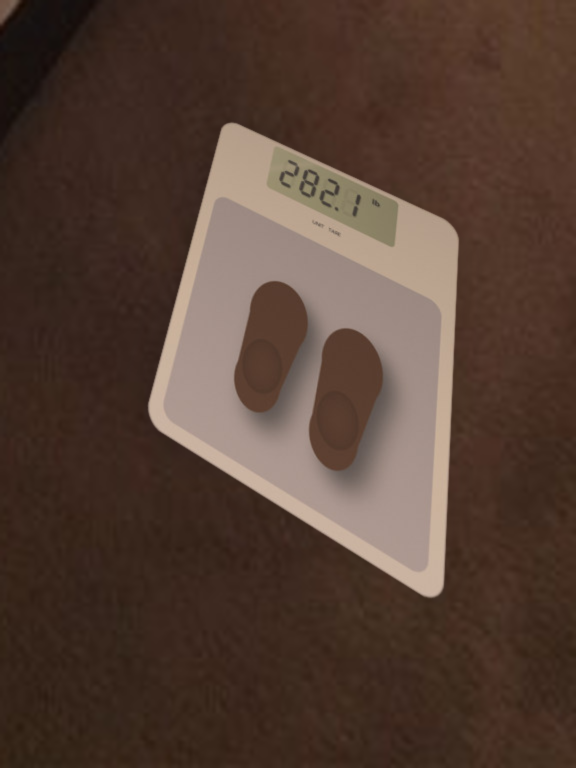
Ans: {"value": 282.1, "unit": "lb"}
